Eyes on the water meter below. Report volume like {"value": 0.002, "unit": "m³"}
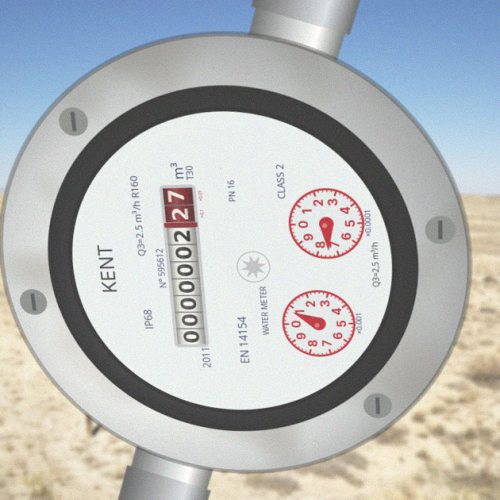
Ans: {"value": 2.2707, "unit": "m³"}
